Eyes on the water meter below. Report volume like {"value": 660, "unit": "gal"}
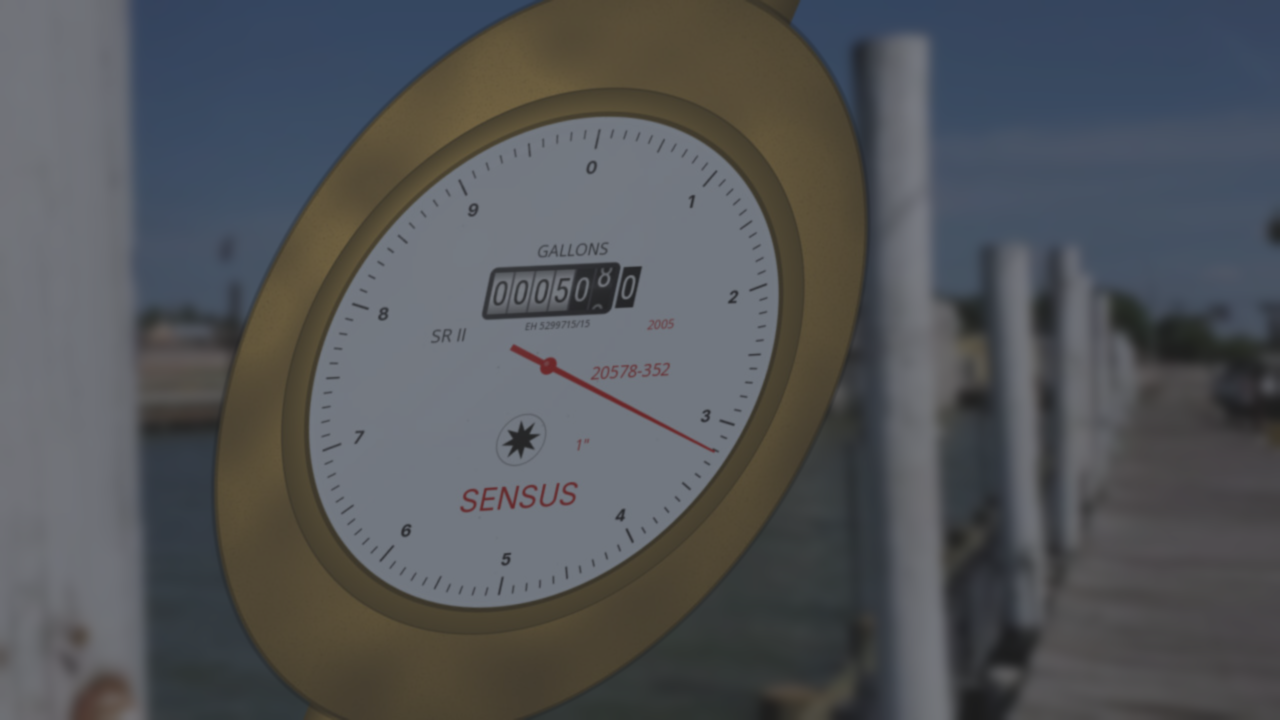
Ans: {"value": 5083.2, "unit": "gal"}
